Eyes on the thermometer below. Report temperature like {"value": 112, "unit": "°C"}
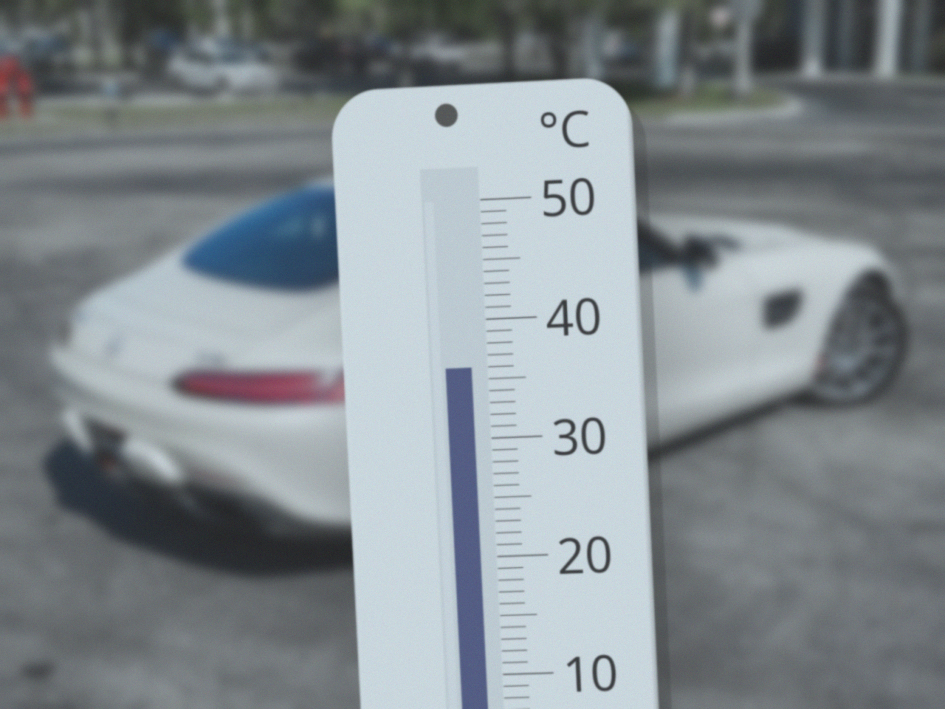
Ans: {"value": 36, "unit": "°C"}
